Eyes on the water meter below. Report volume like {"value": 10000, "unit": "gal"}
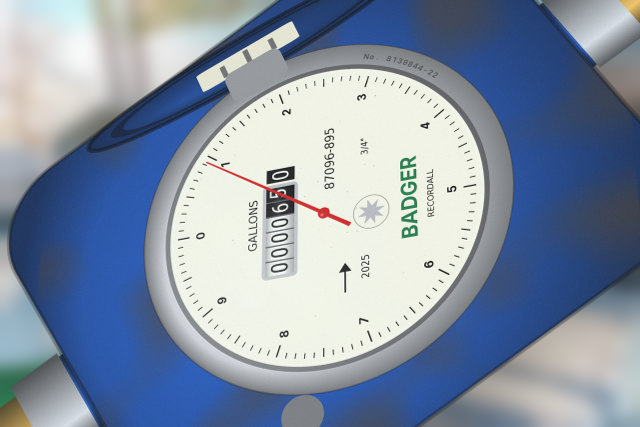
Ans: {"value": 650.9, "unit": "gal"}
